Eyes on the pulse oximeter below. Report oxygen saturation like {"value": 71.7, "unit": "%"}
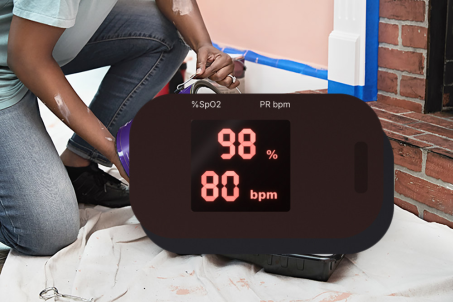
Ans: {"value": 98, "unit": "%"}
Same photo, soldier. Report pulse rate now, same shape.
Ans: {"value": 80, "unit": "bpm"}
